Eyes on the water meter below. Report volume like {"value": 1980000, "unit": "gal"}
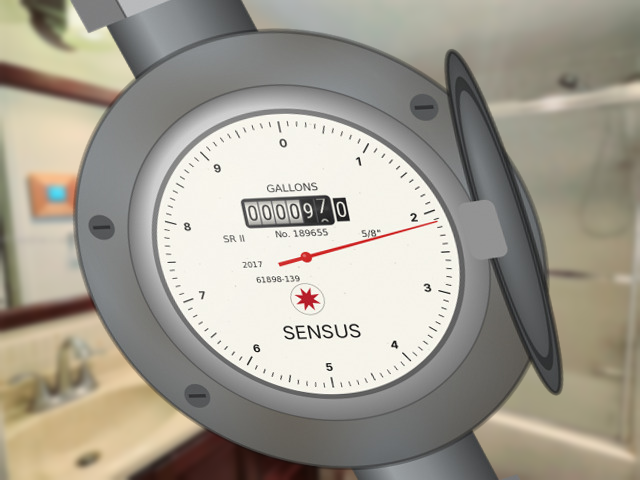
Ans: {"value": 972.1, "unit": "gal"}
